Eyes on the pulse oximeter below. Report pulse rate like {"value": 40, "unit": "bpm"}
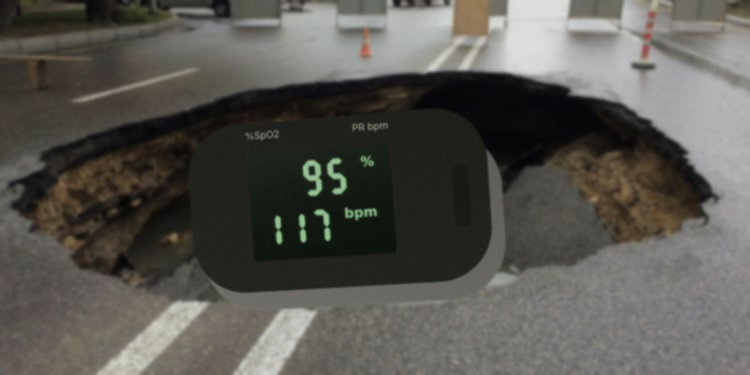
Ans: {"value": 117, "unit": "bpm"}
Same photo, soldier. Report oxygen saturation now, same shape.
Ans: {"value": 95, "unit": "%"}
